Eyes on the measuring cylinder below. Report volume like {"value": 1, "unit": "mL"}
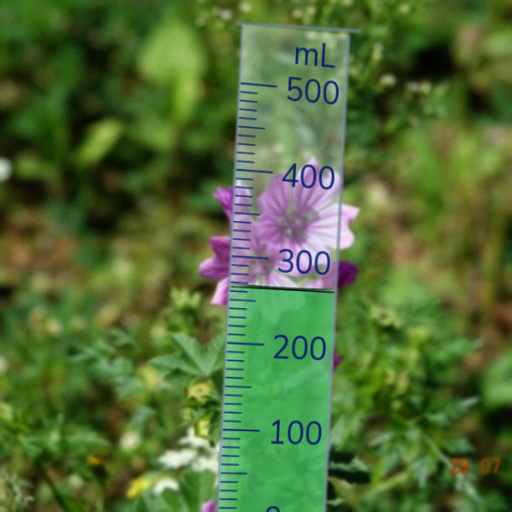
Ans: {"value": 265, "unit": "mL"}
